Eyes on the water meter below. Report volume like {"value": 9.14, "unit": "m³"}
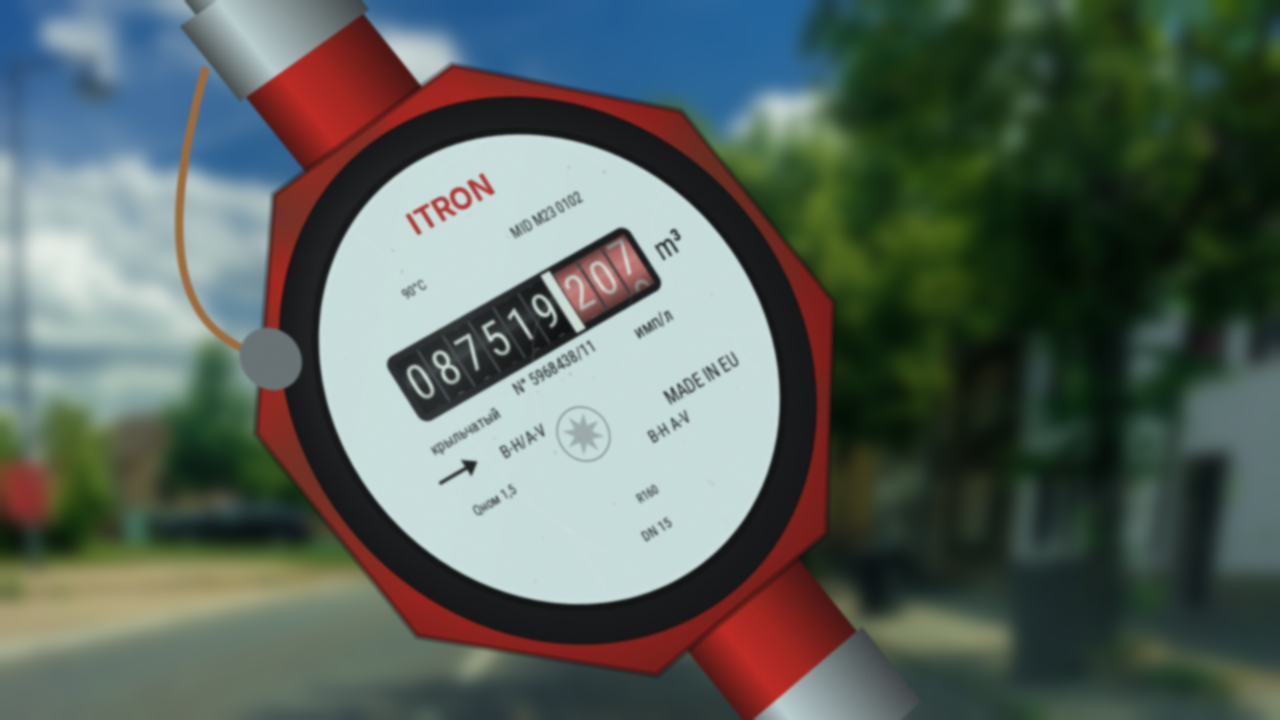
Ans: {"value": 87519.207, "unit": "m³"}
